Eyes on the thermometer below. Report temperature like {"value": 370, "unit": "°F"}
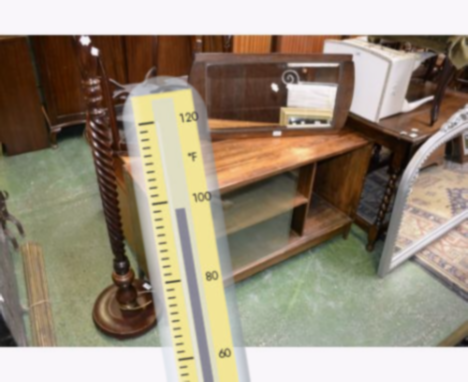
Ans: {"value": 98, "unit": "°F"}
